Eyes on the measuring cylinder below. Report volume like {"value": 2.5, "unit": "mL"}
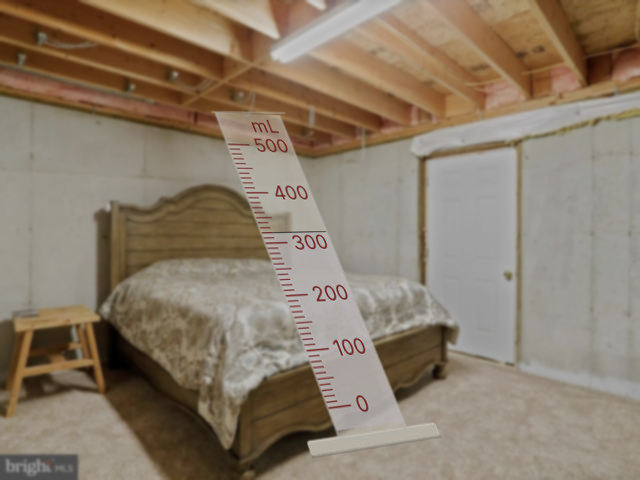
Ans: {"value": 320, "unit": "mL"}
